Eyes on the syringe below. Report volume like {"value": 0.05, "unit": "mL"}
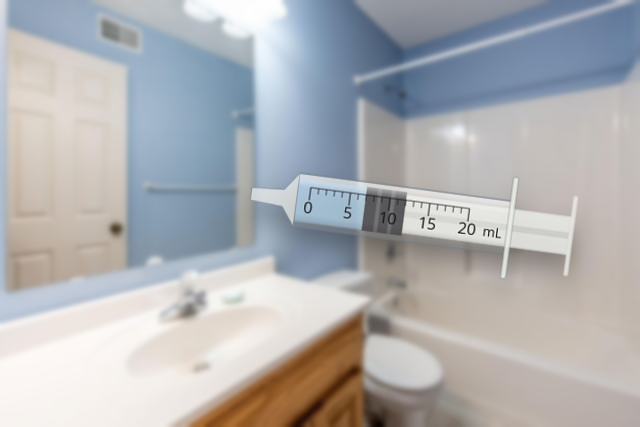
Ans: {"value": 7, "unit": "mL"}
